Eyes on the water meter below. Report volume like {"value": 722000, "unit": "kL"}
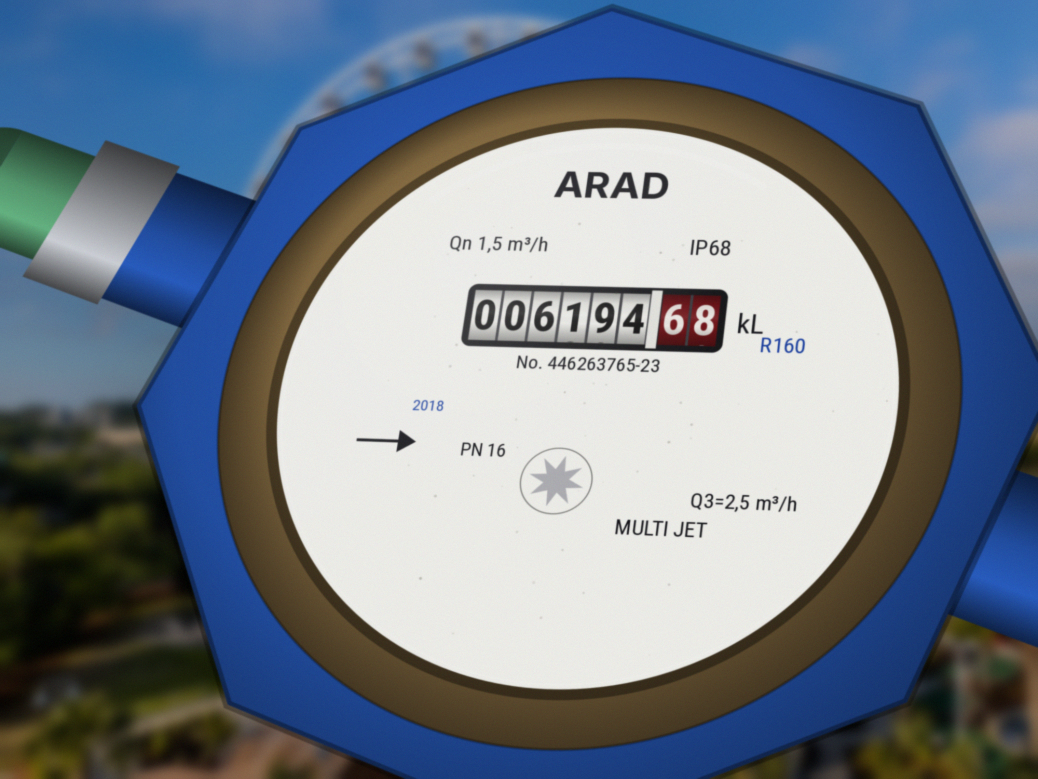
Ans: {"value": 6194.68, "unit": "kL"}
